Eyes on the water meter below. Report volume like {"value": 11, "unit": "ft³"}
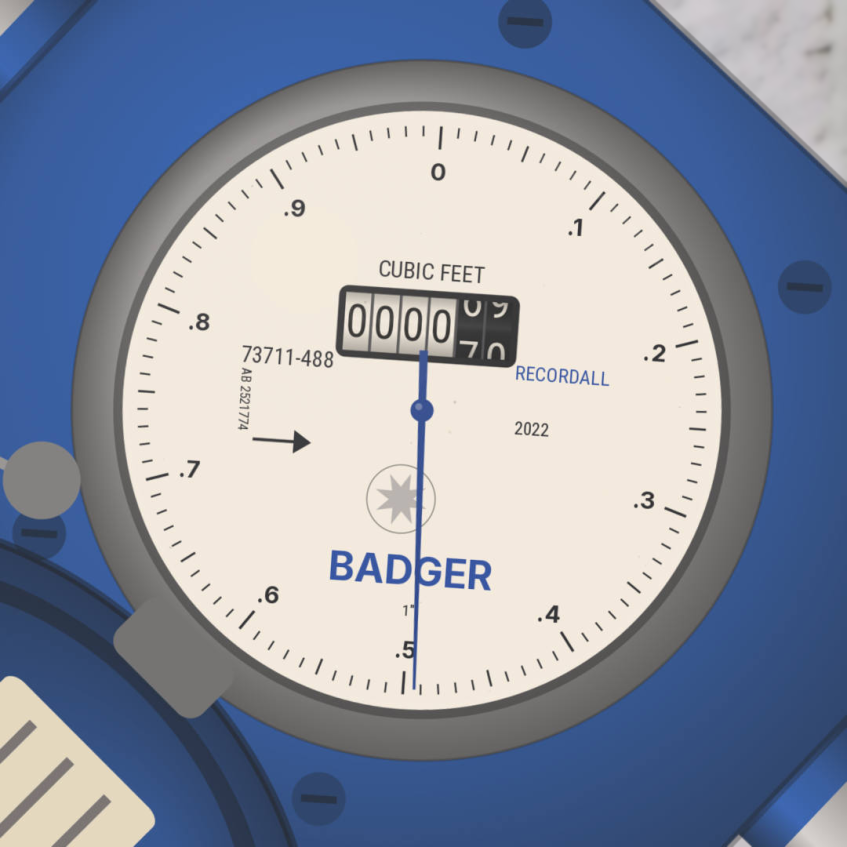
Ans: {"value": 69.49, "unit": "ft³"}
